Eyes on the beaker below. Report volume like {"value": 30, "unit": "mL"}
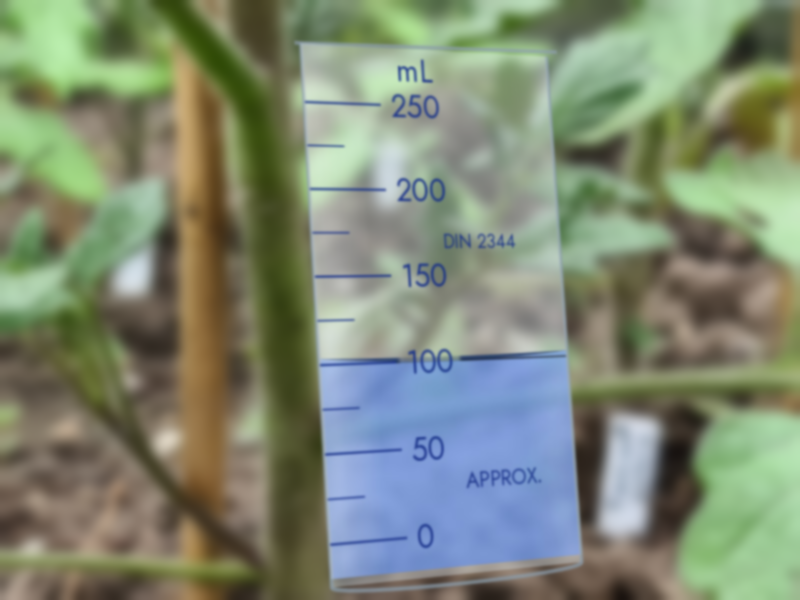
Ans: {"value": 100, "unit": "mL"}
